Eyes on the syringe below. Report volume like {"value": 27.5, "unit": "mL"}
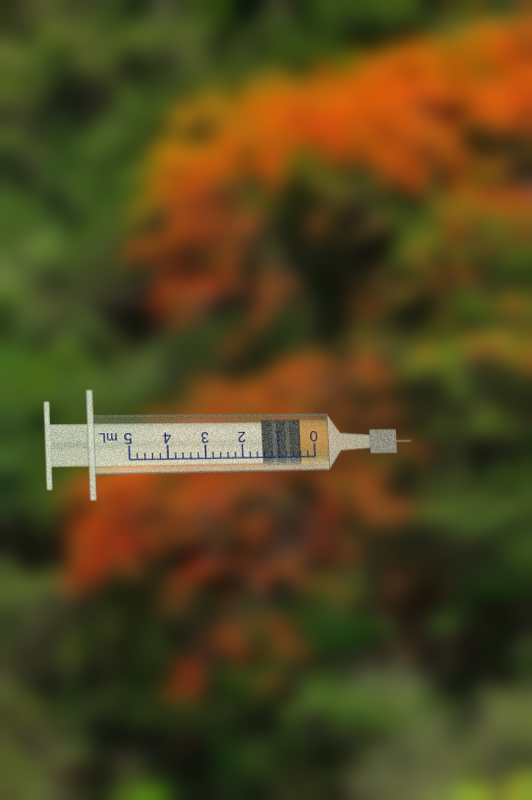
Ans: {"value": 0.4, "unit": "mL"}
